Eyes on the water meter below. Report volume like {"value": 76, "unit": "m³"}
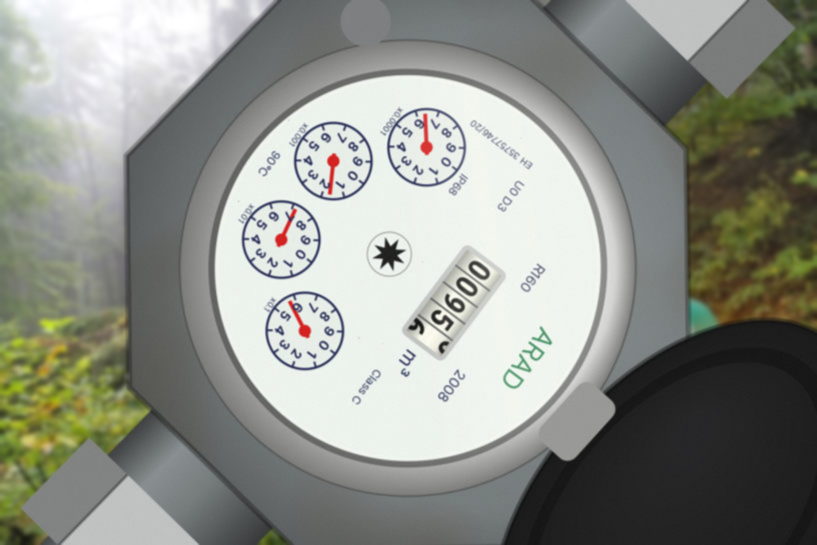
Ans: {"value": 955.5716, "unit": "m³"}
